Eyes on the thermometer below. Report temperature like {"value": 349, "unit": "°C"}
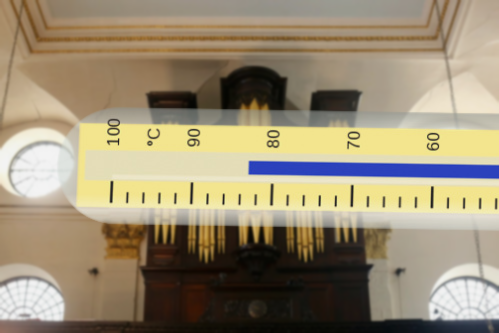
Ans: {"value": 83, "unit": "°C"}
